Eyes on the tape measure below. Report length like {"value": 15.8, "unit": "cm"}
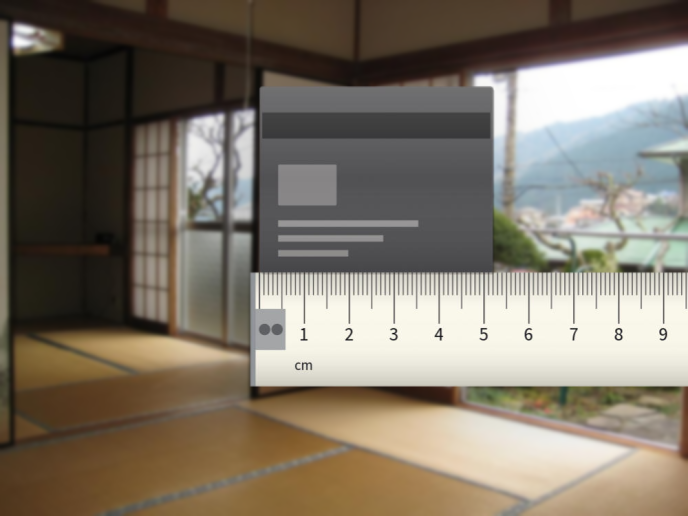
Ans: {"value": 5.2, "unit": "cm"}
